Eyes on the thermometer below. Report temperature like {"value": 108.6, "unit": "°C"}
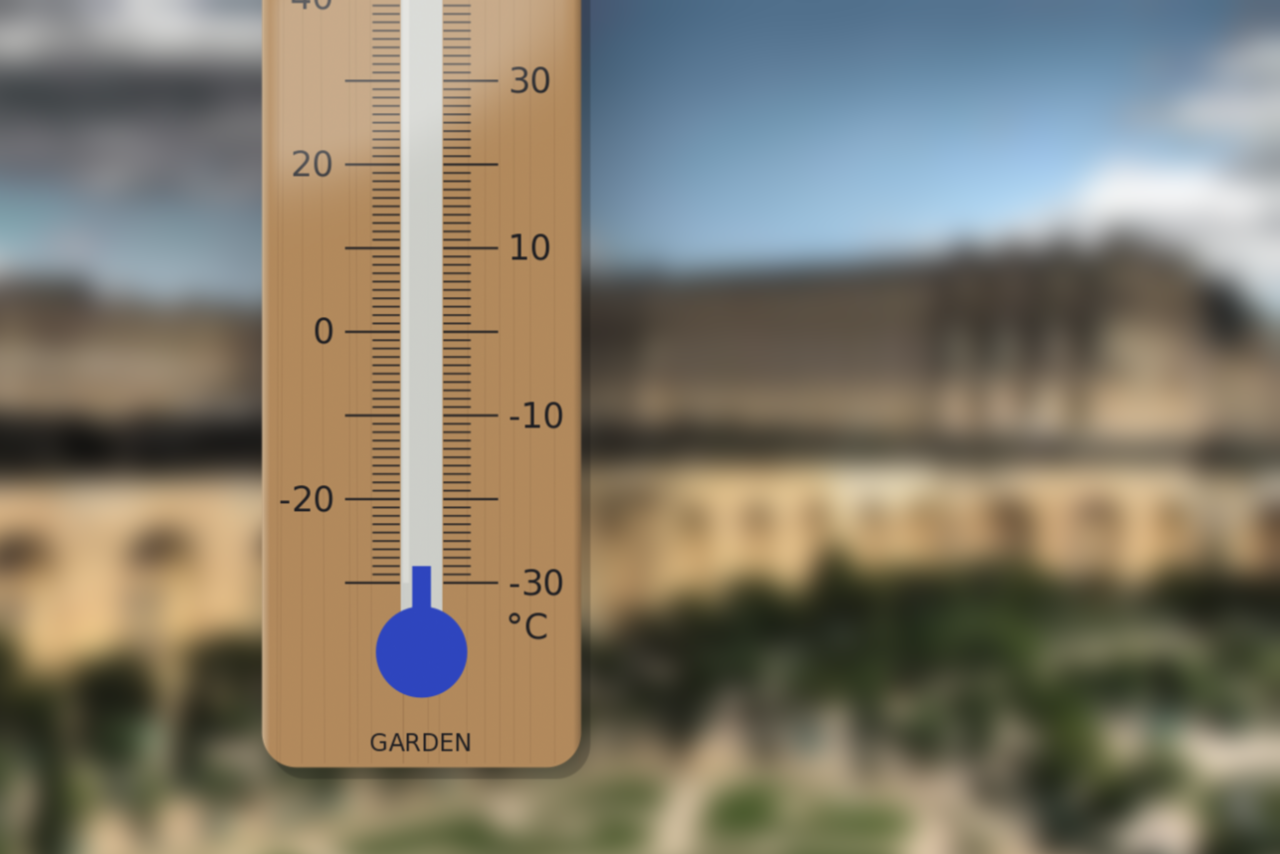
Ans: {"value": -28, "unit": "°C"}
